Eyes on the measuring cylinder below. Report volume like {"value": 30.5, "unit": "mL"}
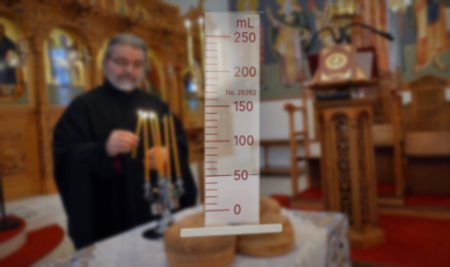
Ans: {"value": 50, "unit": "mL"}
